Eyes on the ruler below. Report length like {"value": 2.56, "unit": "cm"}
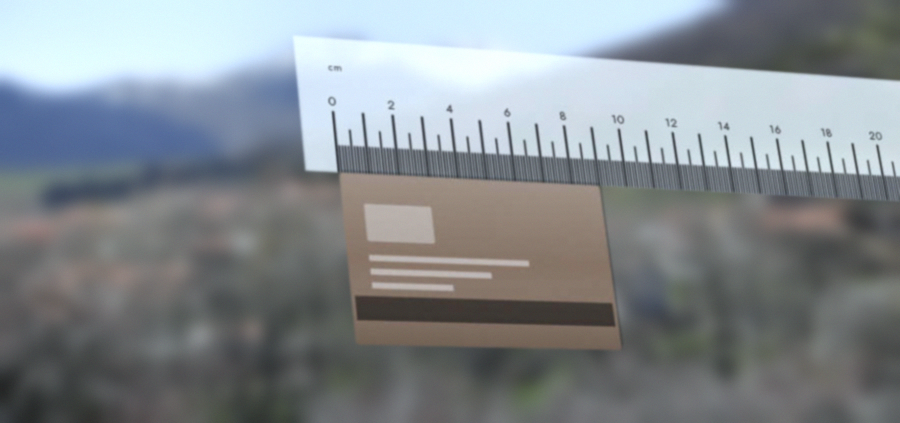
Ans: {"value": 9, "unit": "cm"}
